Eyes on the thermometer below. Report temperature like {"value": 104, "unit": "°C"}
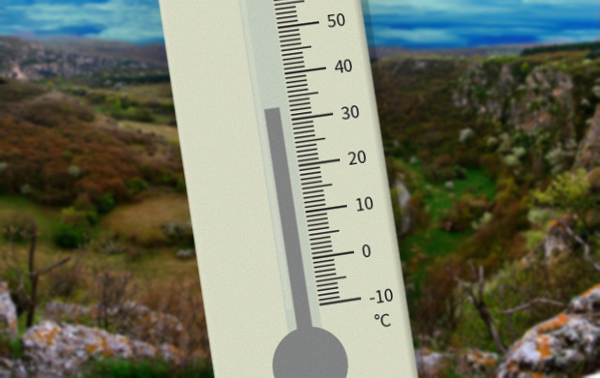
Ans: {"value": 33, "unit": "°C"}
